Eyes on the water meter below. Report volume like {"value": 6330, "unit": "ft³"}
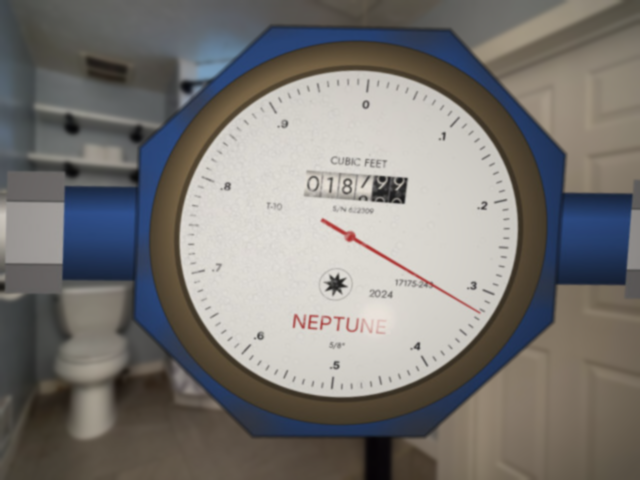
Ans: {"value": 18799.32, "unit": "ft³"}
